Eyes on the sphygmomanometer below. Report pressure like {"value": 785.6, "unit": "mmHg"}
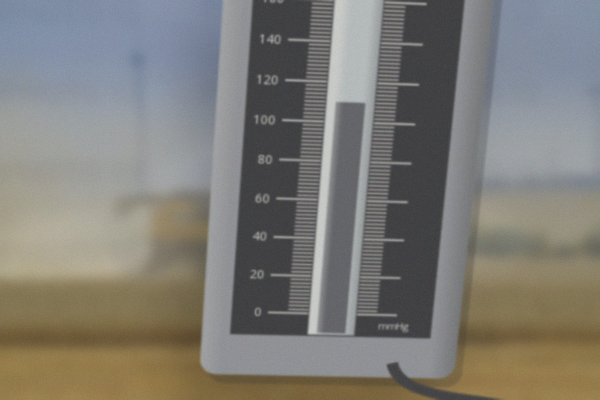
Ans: {"value": 110, "unit": "mmHg"}
